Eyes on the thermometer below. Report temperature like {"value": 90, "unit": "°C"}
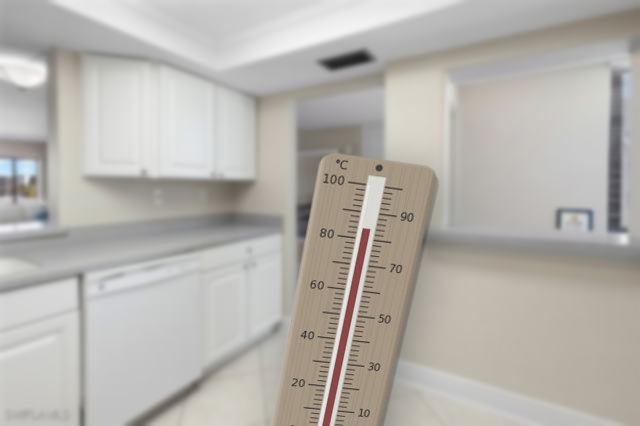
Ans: {"value": 84, "unit": "°C"}
